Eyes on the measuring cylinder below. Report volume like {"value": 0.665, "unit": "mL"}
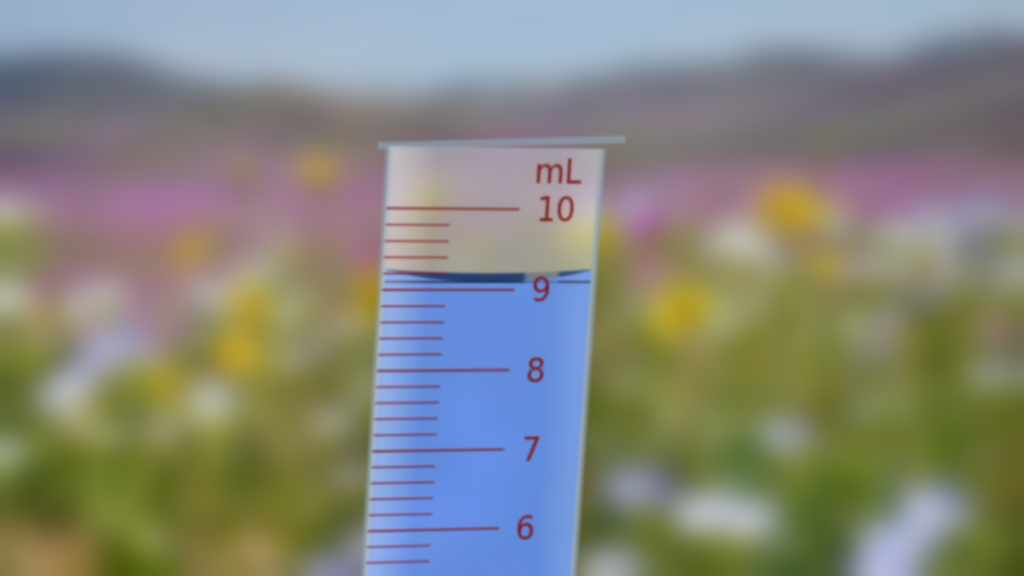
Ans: {"value": 9.1, "unit": "mL"}
